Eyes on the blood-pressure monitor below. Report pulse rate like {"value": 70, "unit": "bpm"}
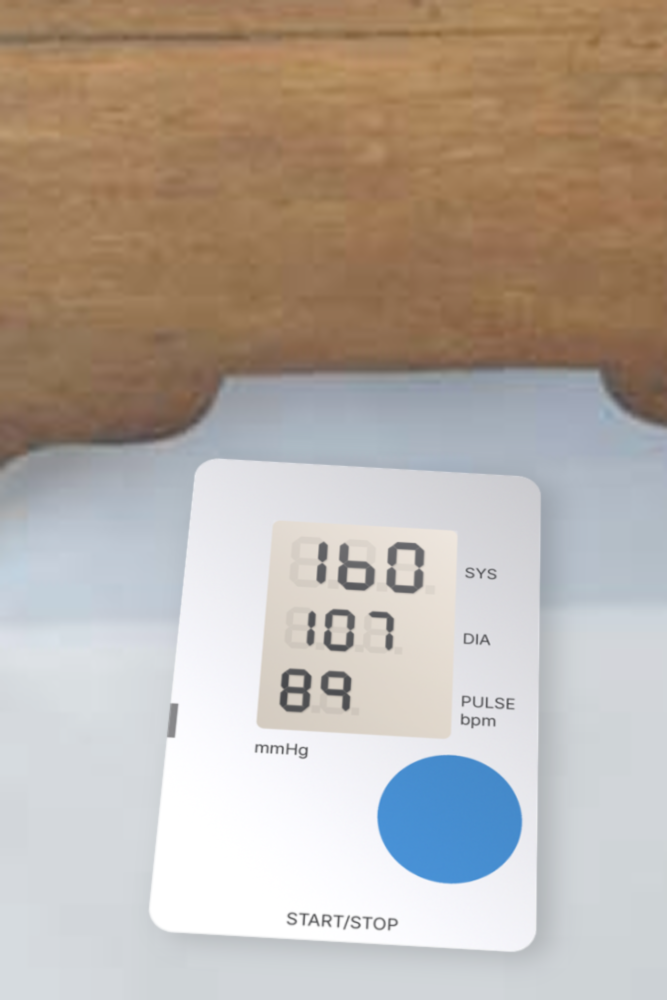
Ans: {"value": 89, "unit": "bpm"}
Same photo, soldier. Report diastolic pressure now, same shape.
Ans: {"value": 107, "unit": "mmHg"}
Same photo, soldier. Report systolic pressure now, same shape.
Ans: {"value": 160, "unit": "mmHg"}
